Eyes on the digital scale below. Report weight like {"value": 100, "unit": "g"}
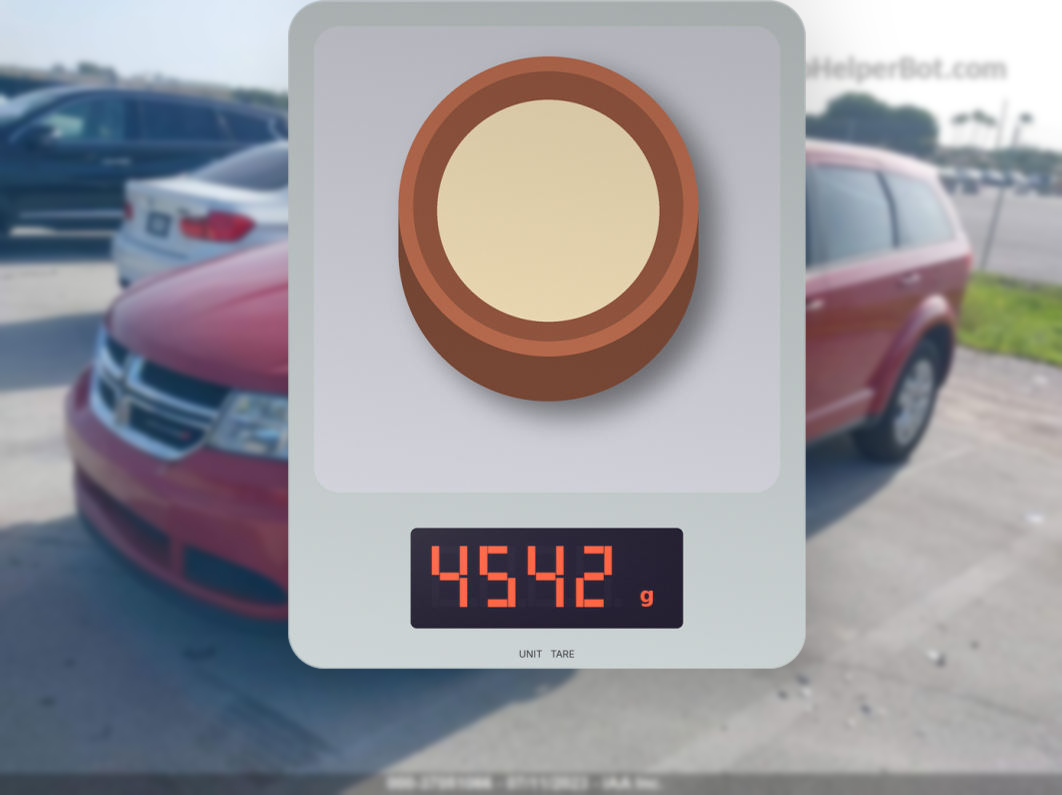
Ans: {"value": 4542, "unit": "g"}
